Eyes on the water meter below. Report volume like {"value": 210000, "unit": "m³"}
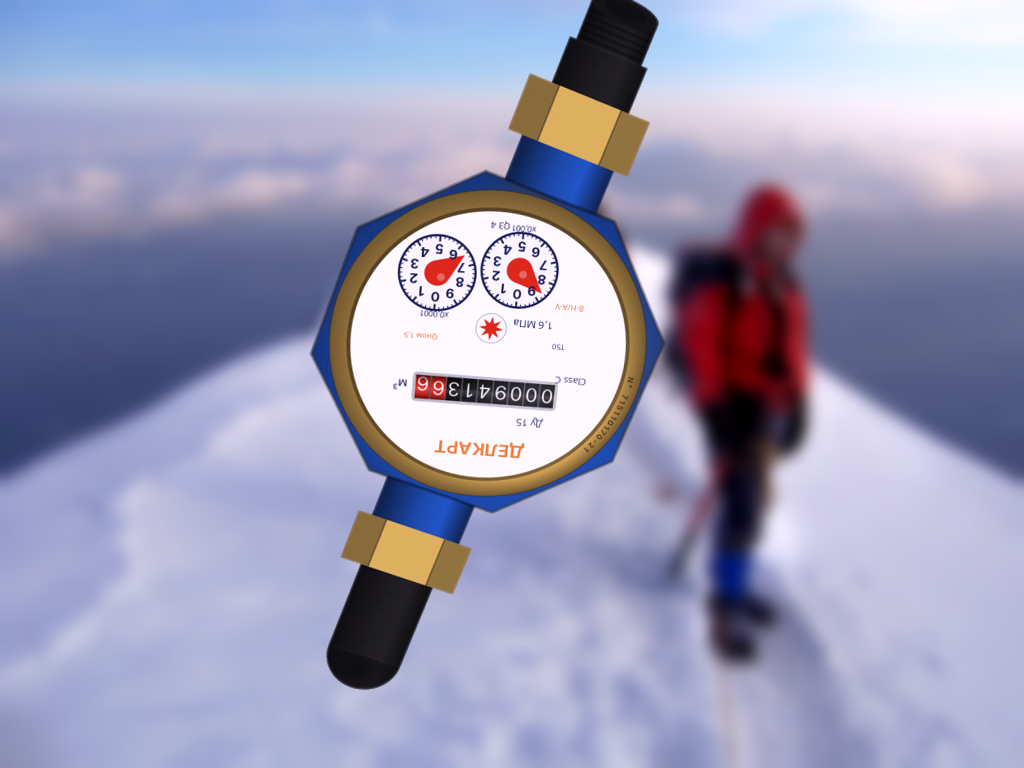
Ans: {"value": 9413.6586, "unit": "m³"}
